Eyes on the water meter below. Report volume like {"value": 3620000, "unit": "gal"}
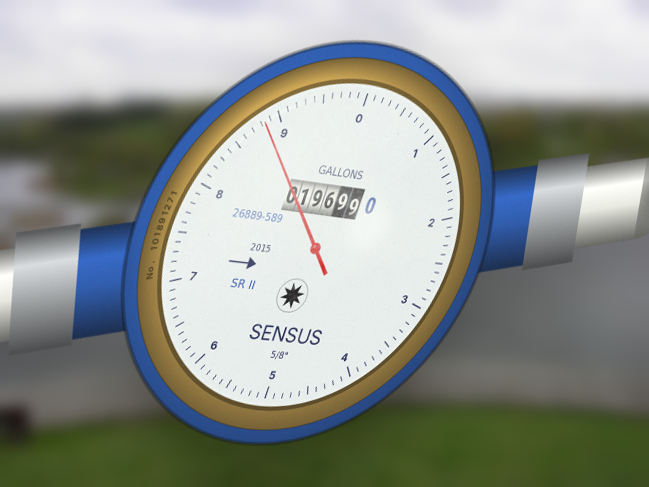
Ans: {"value": 196988.8, "unit": "gal"}
